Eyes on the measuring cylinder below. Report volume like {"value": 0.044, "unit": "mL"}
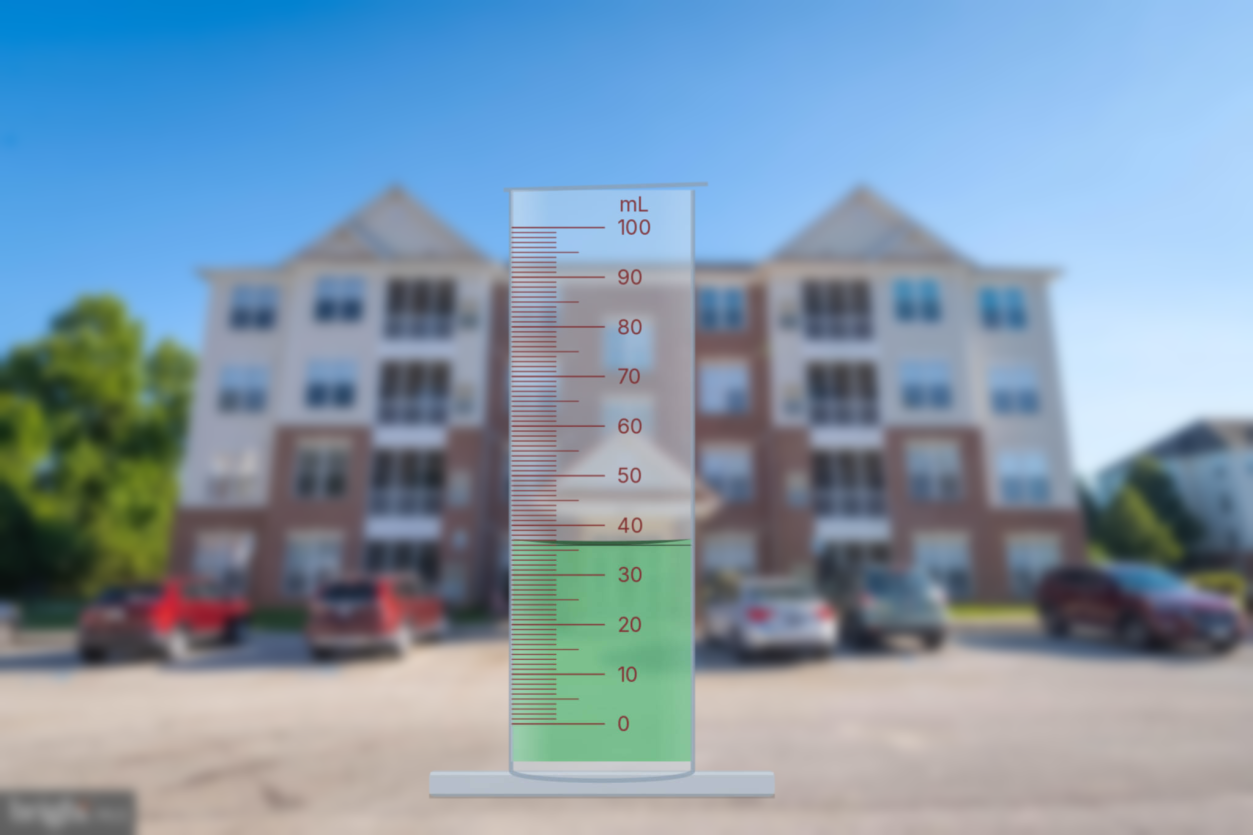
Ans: {"value": 36, "unit": "mL"}
